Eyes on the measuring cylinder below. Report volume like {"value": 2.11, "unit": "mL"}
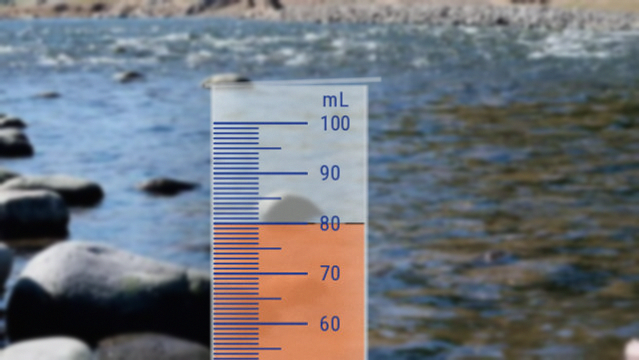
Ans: {"value": 80, "unit": "mL"}
